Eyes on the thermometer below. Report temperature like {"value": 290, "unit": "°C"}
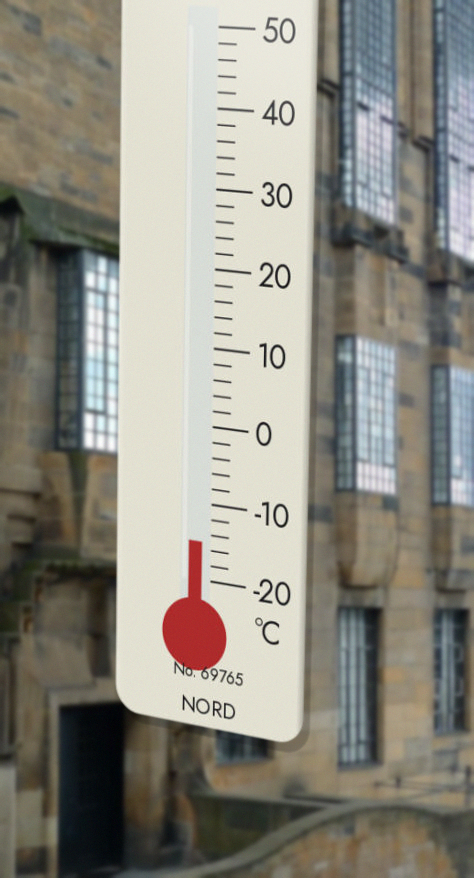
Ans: {"value": -15, "unit": "°C"}
